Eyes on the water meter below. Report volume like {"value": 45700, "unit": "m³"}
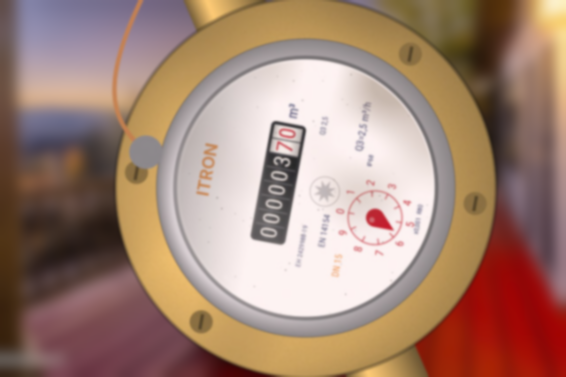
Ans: {"value": 3.705, "unit": "m³"}
